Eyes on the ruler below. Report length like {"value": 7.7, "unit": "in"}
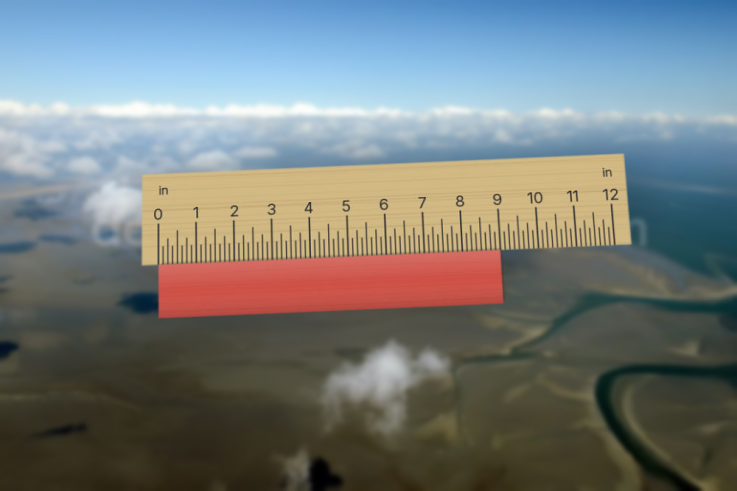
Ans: {"value": 9, "unit": "in"}
